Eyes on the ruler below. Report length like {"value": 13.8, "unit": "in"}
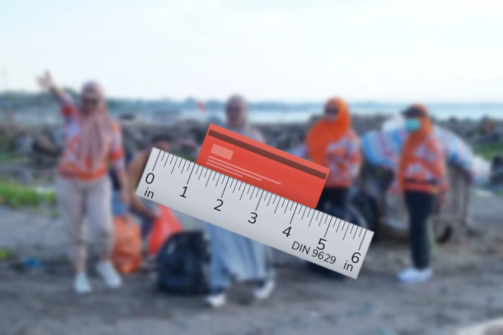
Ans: {"value": 3.5, "unit": "in"}
